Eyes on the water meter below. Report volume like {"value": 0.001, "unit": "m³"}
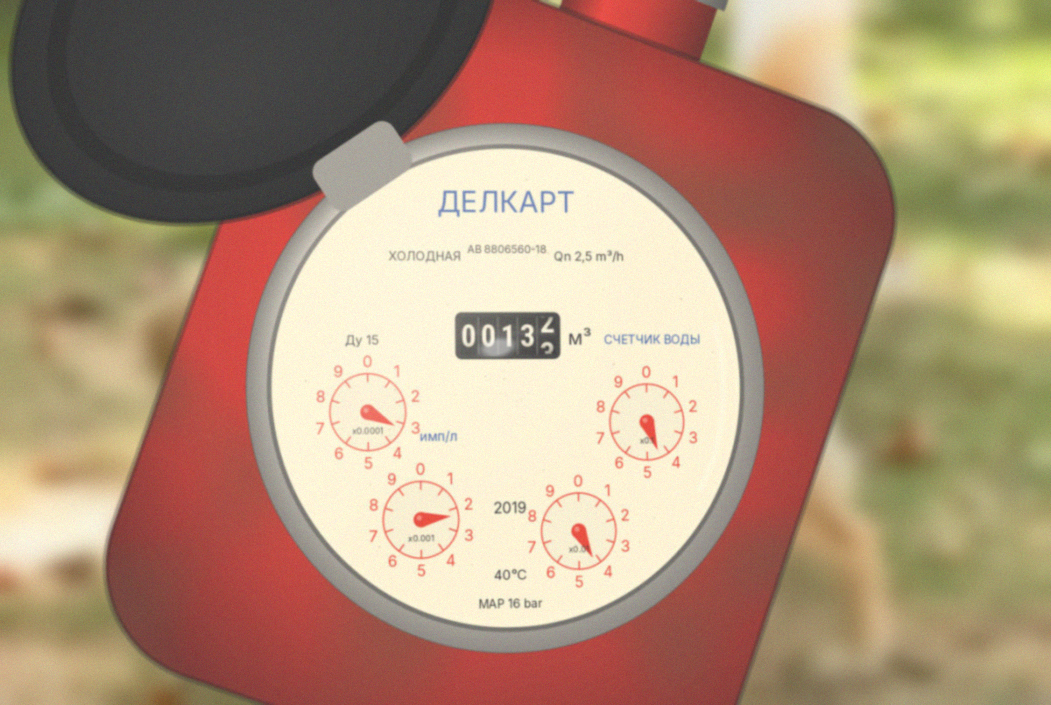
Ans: {"value": 132.4423, "unit": "m³"}
